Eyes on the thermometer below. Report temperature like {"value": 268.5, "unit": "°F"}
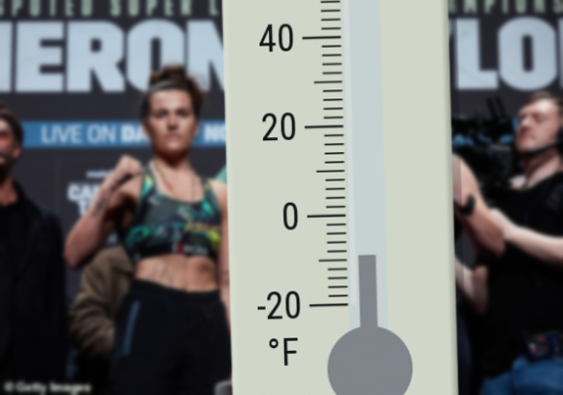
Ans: {"value": -9, "unit": "°F"}
